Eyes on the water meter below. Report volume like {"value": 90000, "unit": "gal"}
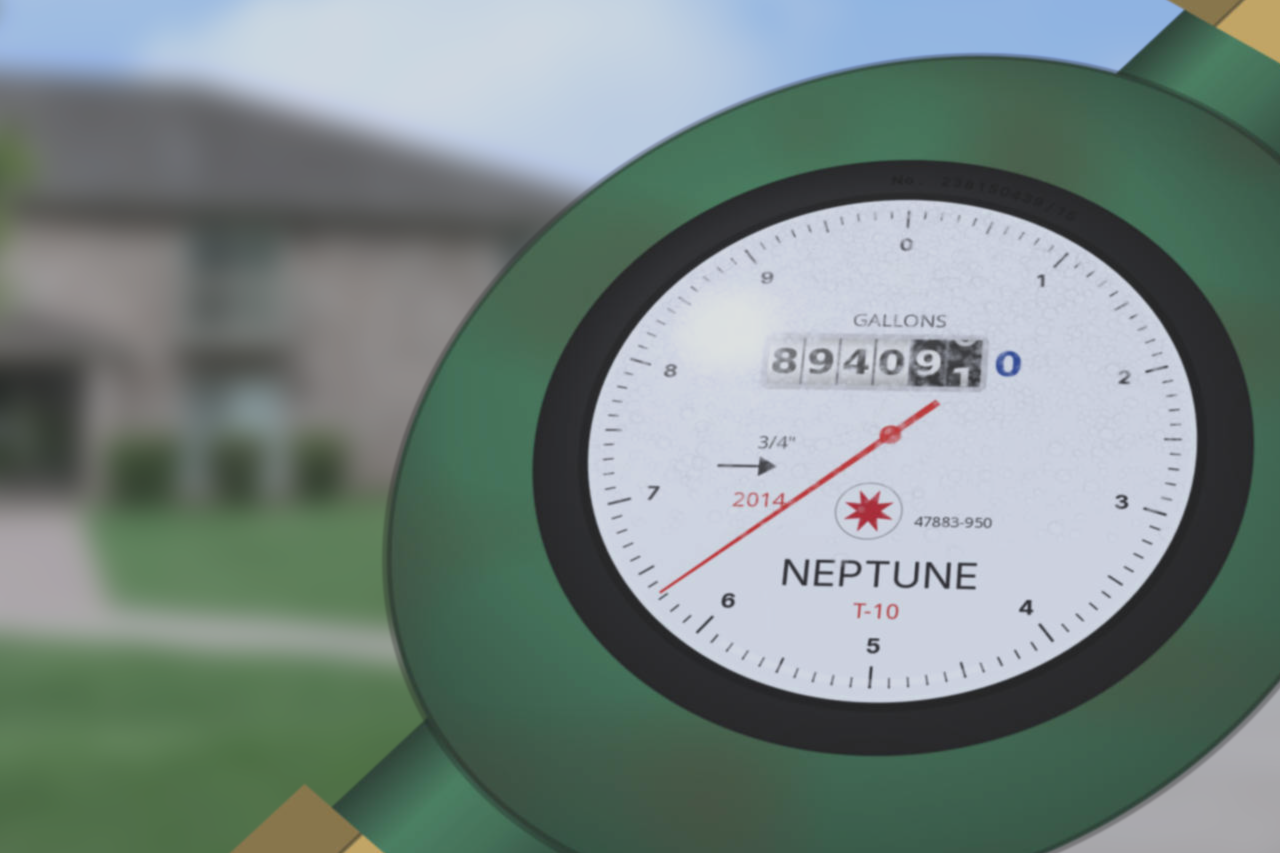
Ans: {"value": 8940906.3, "unit": "gal"}
